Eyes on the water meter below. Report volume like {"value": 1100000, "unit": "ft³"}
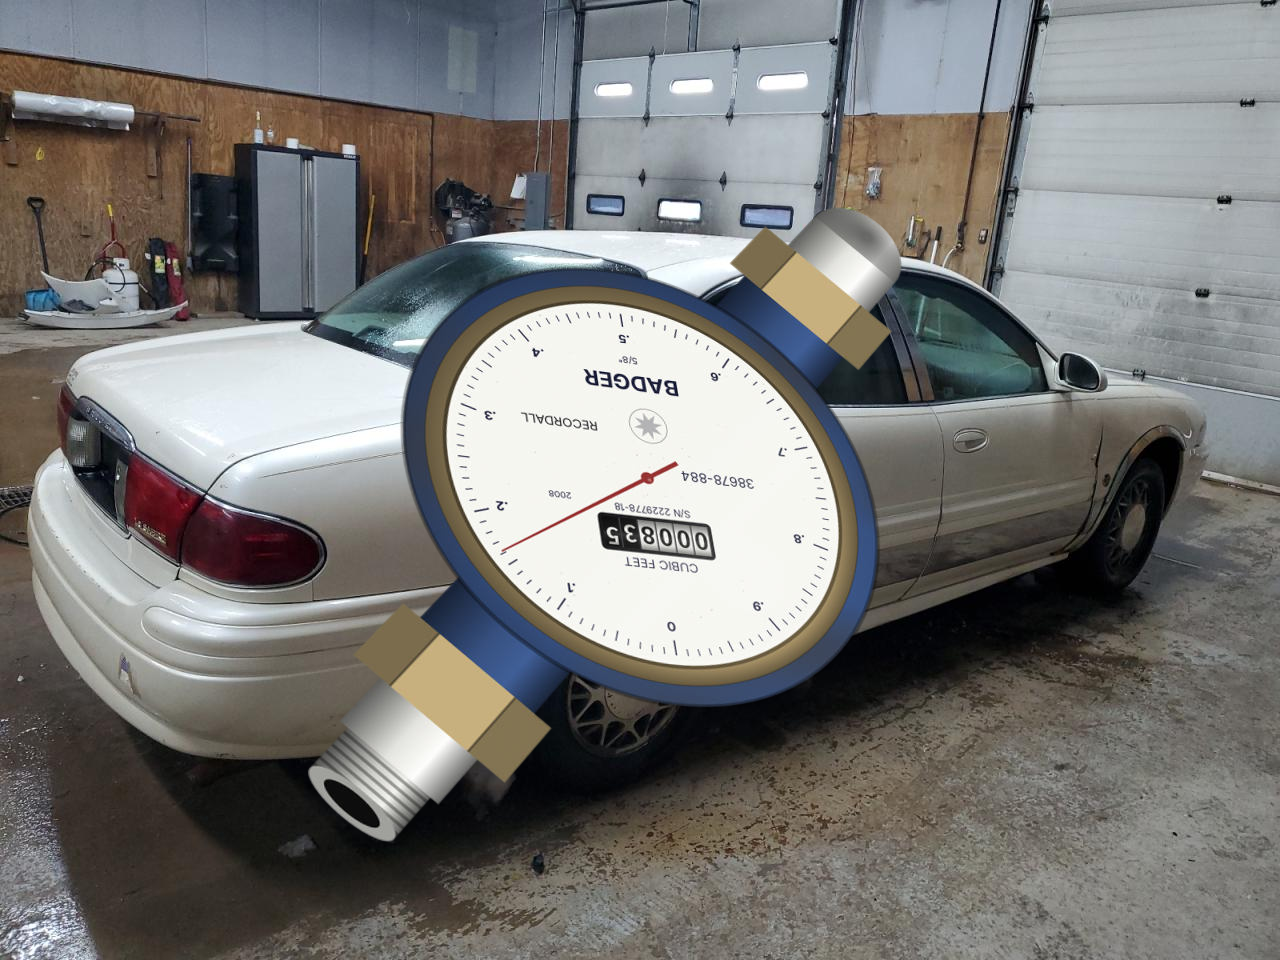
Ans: {"value": 835.16, "unit": "ft³"}
